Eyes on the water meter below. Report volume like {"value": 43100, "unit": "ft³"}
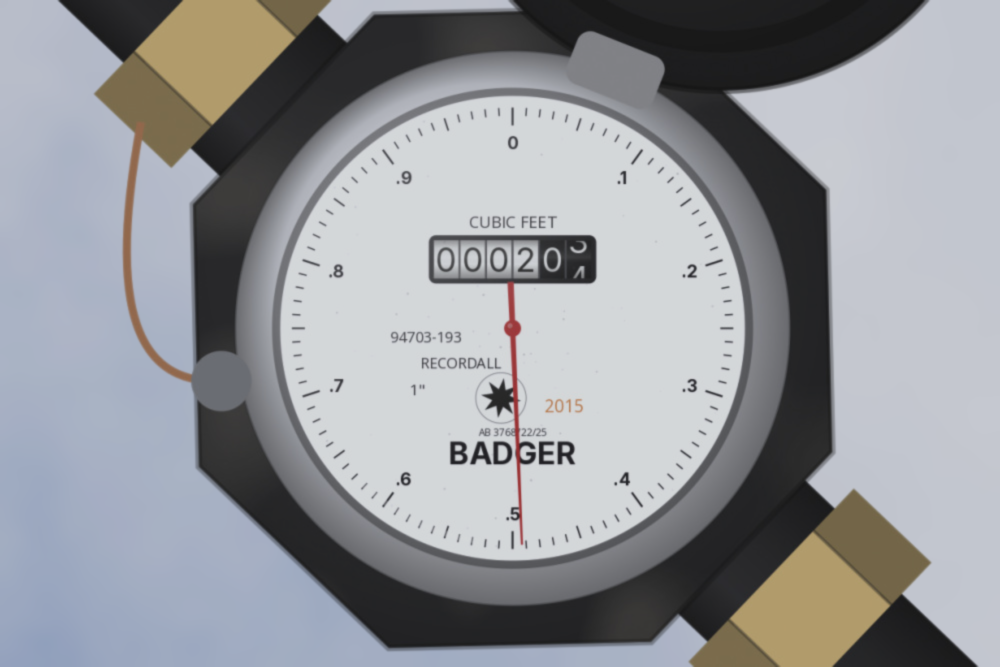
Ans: {"value": 203.49, "unit": "ft³"}
